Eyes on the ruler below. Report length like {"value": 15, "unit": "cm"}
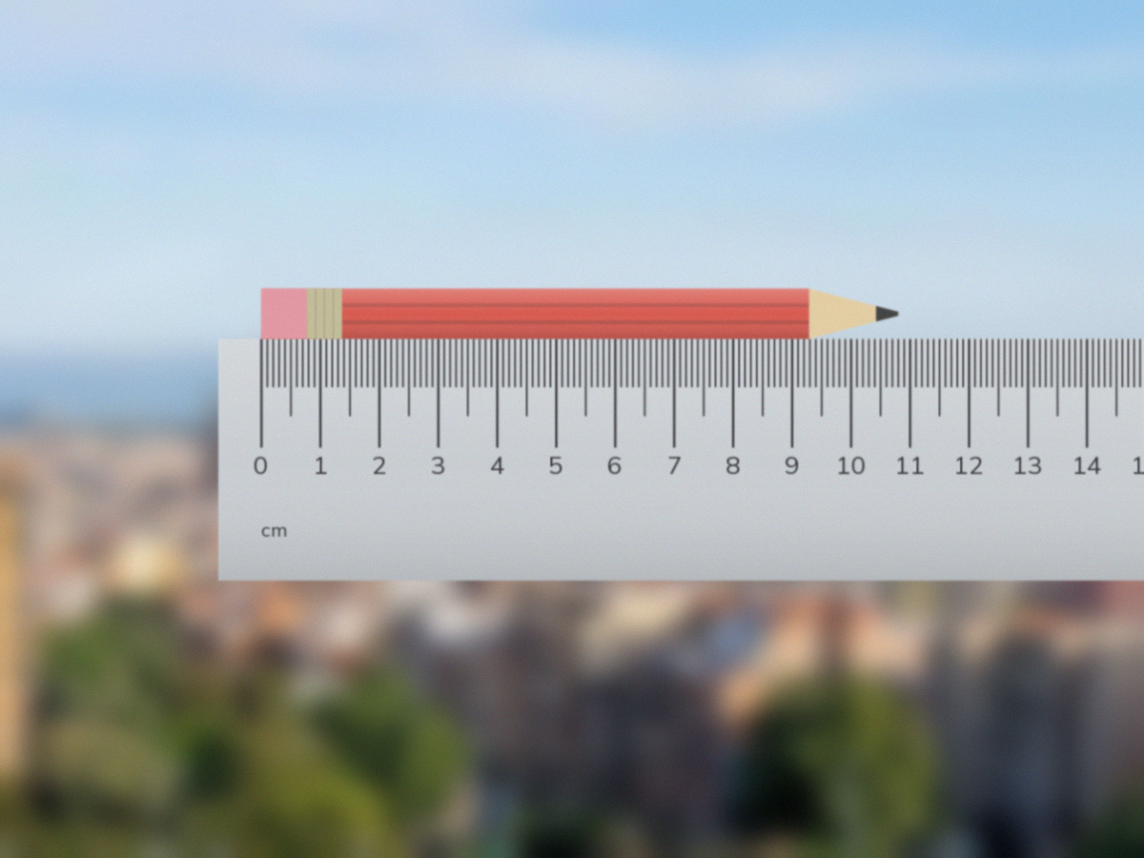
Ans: {"value": 10.8, "unit": "cm"}
